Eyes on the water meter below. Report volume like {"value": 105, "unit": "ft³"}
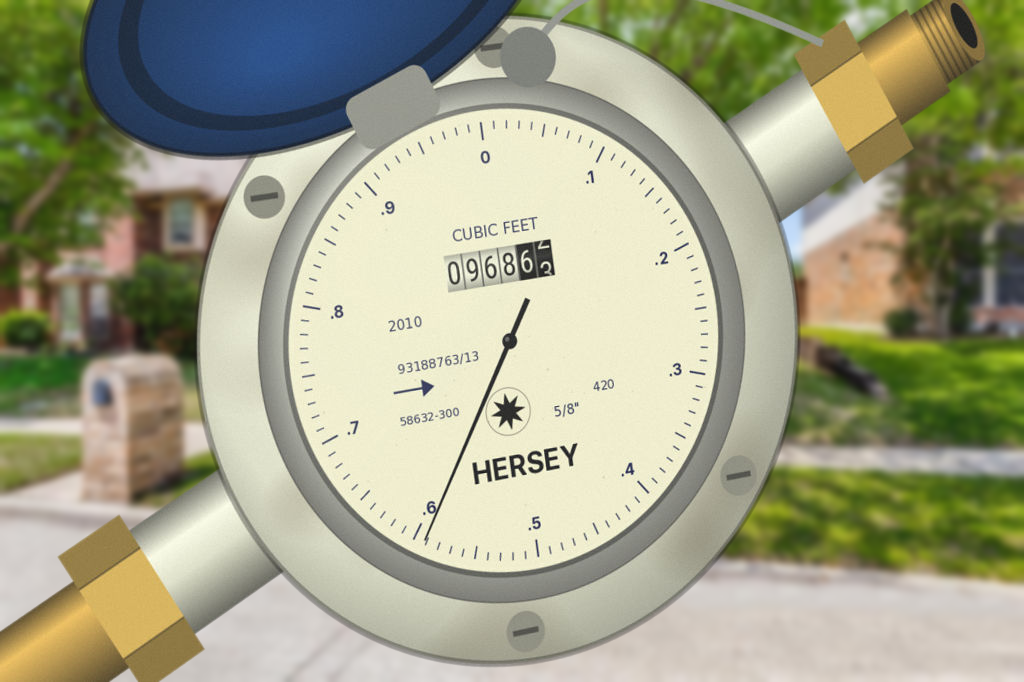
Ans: {"value": 96862.59, "unit": "ft³"}
